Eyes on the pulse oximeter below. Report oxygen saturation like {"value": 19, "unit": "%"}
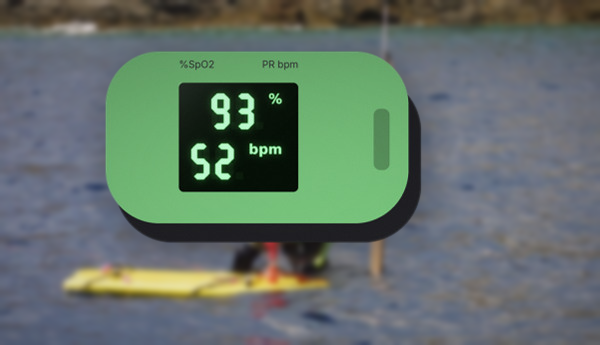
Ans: {"value": 93, "unit": "%"}
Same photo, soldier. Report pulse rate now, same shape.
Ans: {"value": 52, "unit": "bpm"}
